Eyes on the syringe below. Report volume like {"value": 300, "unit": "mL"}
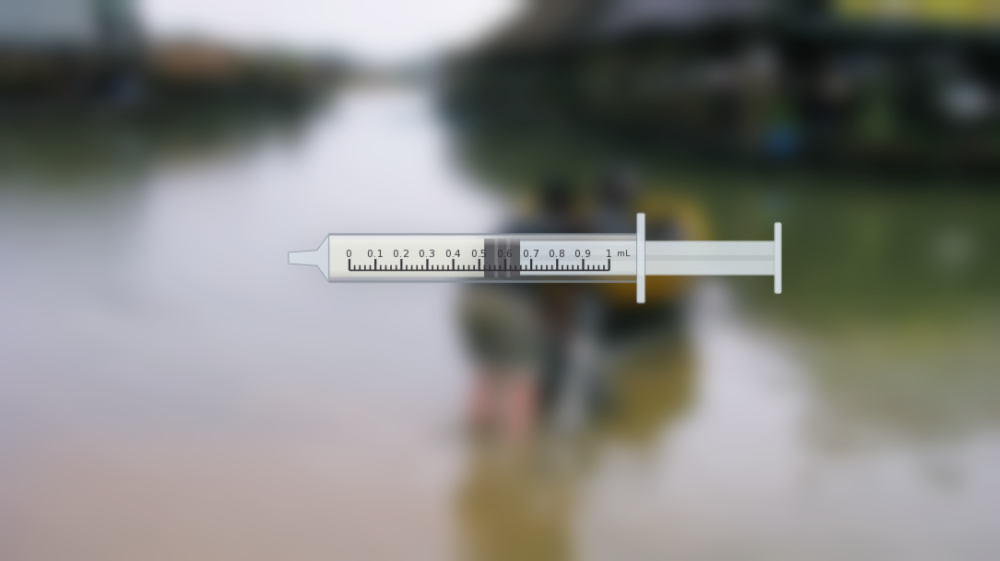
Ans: {"value": 0.52, "unit": "mL"}
